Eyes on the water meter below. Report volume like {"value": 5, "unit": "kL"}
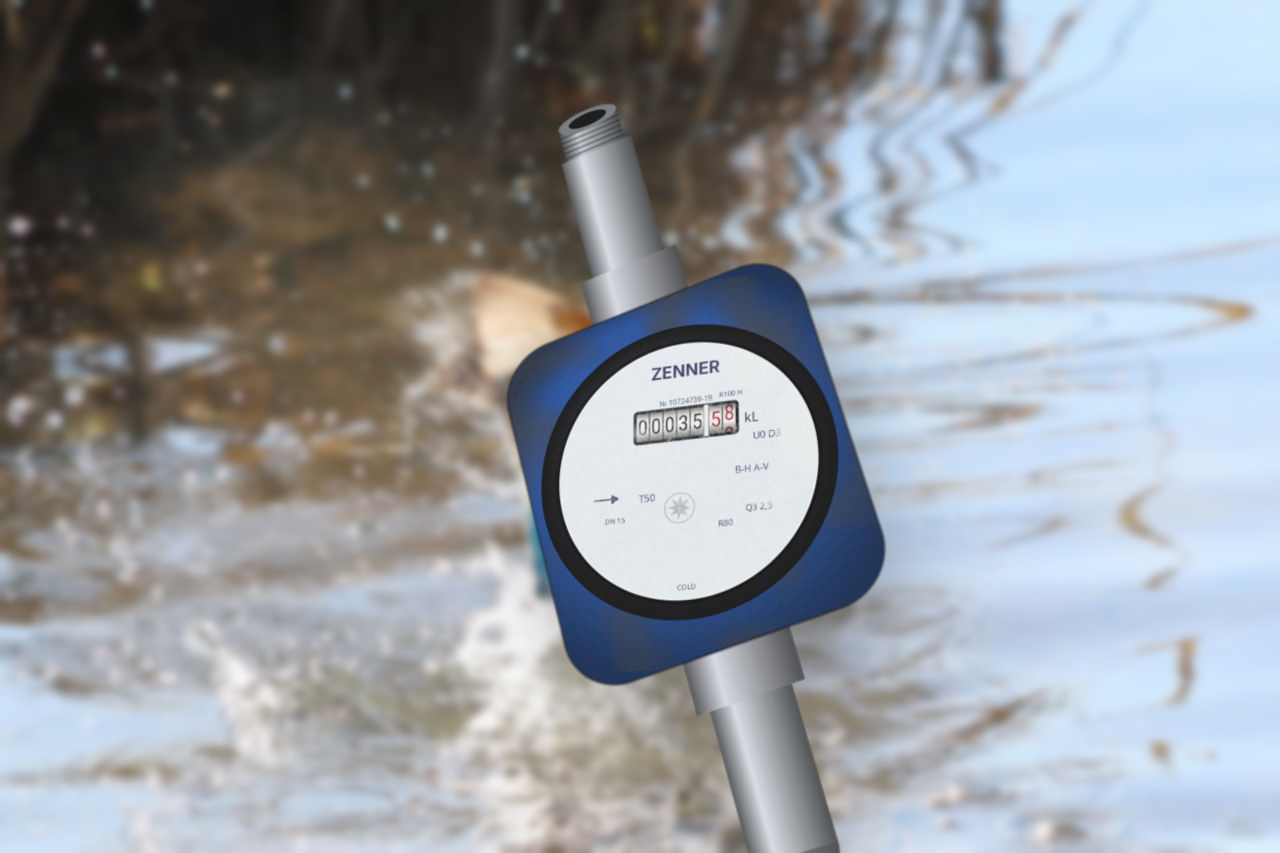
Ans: {"value": 35.58, "unit": "kL"}
